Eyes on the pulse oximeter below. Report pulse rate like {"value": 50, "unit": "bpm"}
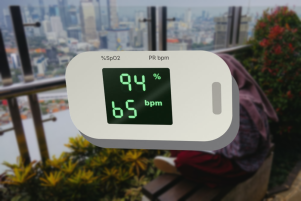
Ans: {"value": 65, "unit": "bpm"}
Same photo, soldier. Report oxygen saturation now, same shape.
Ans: {"value": 94, "unit": "%"}
